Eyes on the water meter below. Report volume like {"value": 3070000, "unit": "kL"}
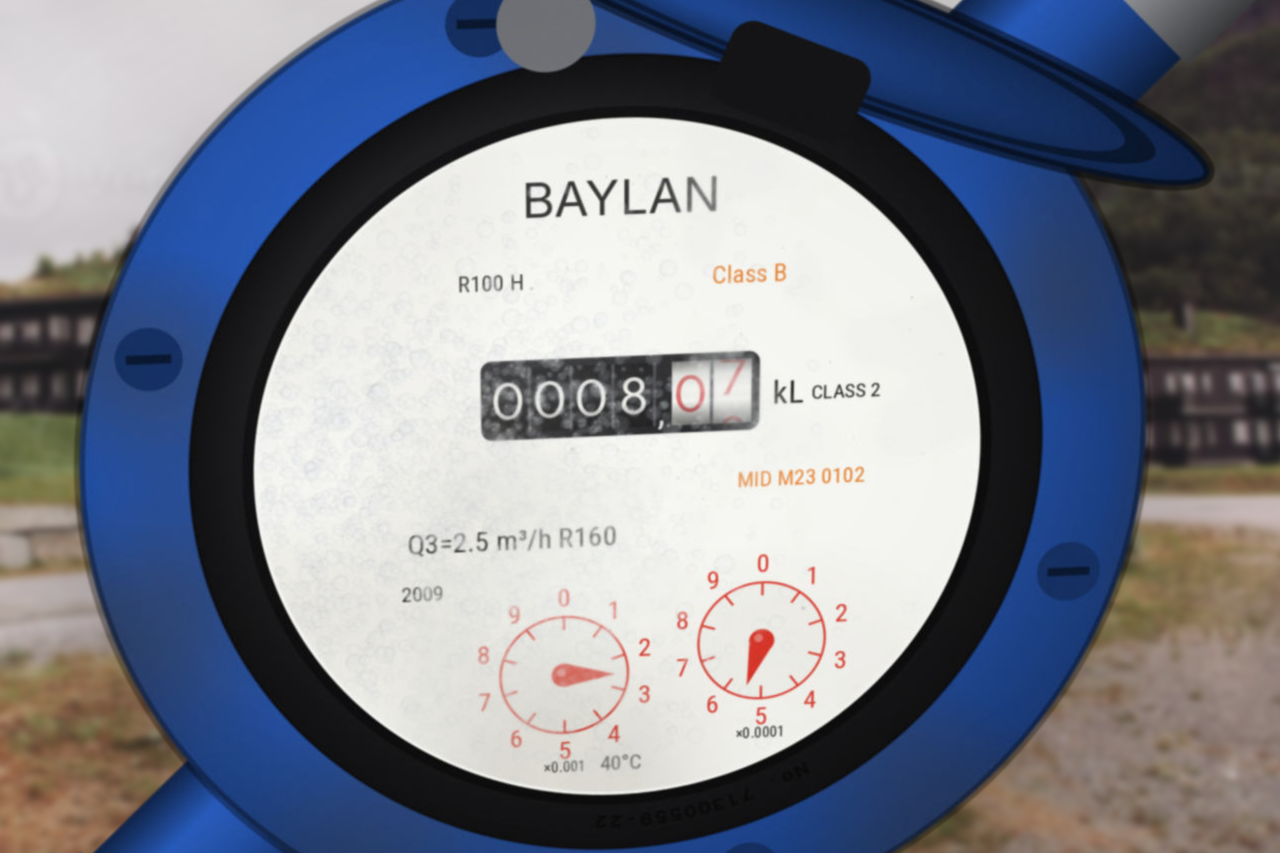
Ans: {"value": 8.0725, "unit": "kL"}
